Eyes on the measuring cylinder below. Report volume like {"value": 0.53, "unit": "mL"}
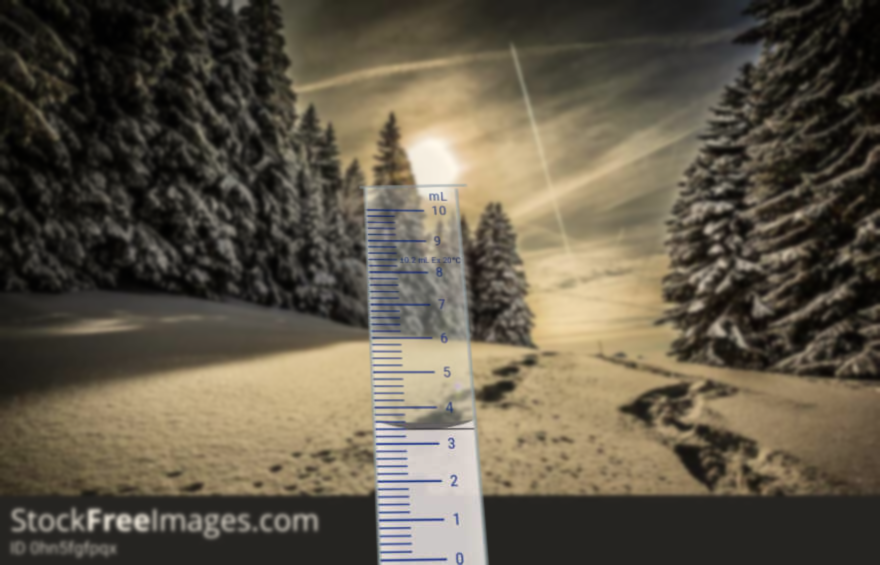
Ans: {"value": 3.4, "unit": "mL"}
